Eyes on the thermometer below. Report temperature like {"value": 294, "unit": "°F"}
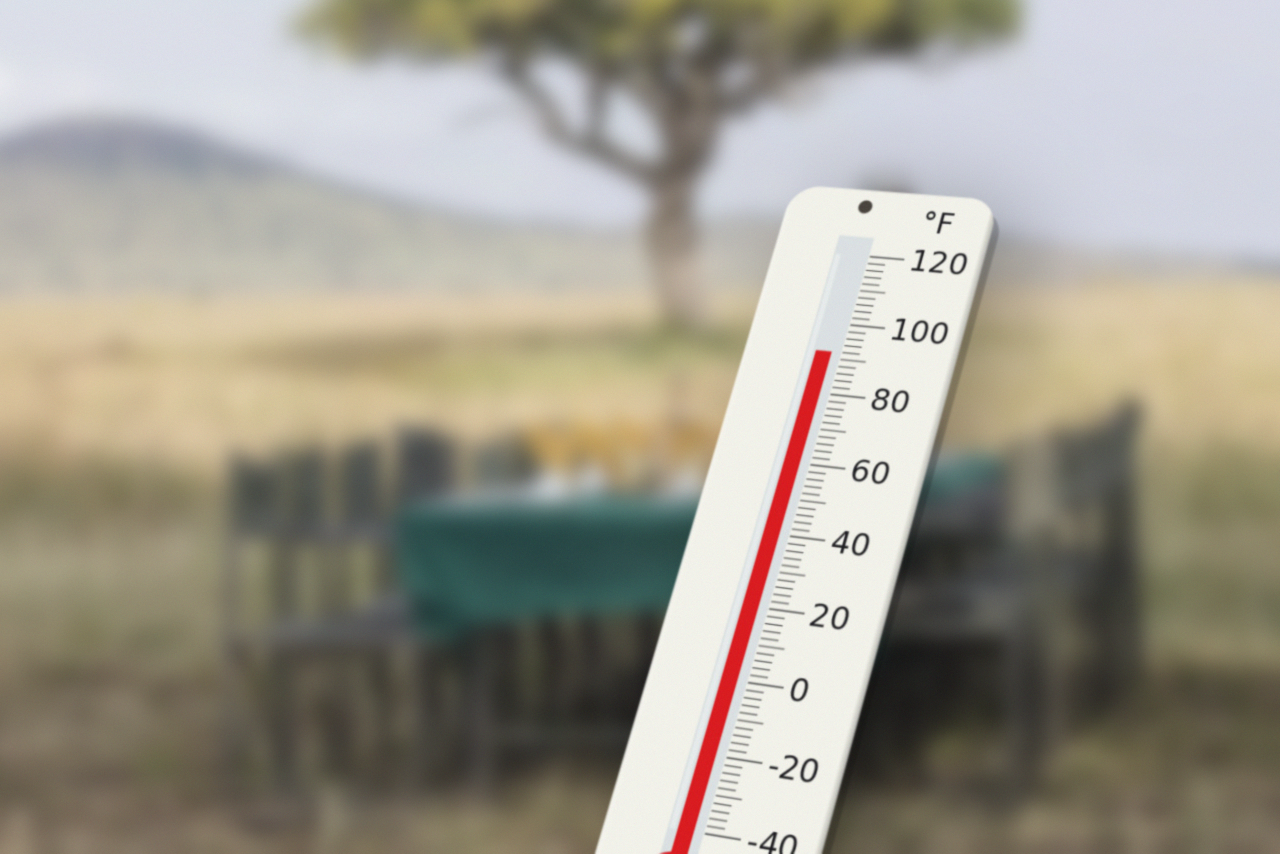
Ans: {"value": 92, "unit": "°F"}
